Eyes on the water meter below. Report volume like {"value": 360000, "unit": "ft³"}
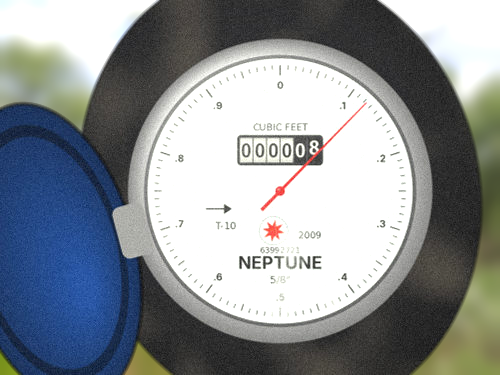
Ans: {"value": 8.12, "unit": "ft³"}
